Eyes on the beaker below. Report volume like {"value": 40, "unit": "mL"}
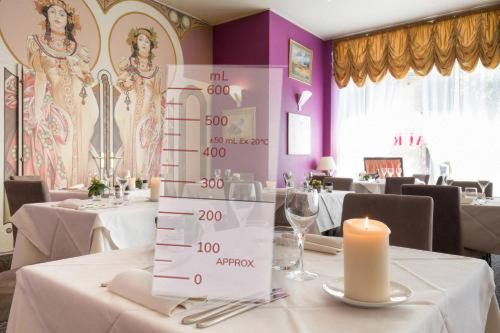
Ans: {"value": 250, "unit": "mL"}
